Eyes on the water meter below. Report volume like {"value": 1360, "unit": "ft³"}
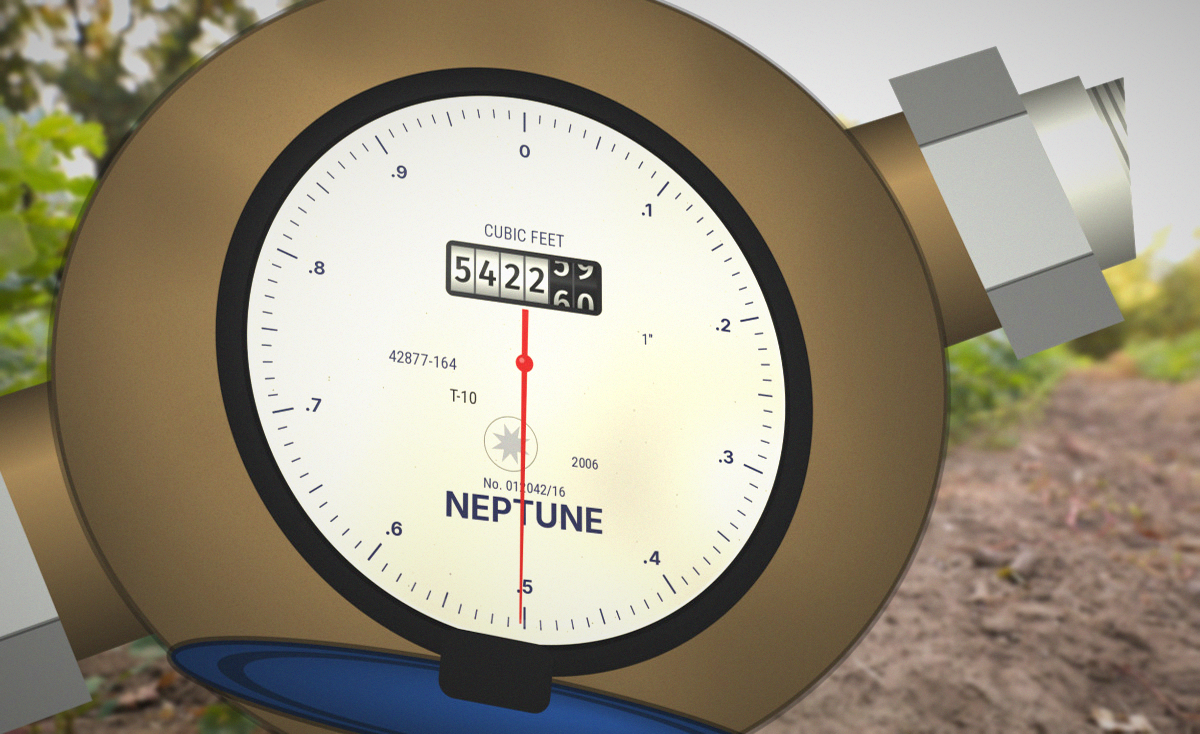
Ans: {"value": 542259.50, "unit": "ft³"}
